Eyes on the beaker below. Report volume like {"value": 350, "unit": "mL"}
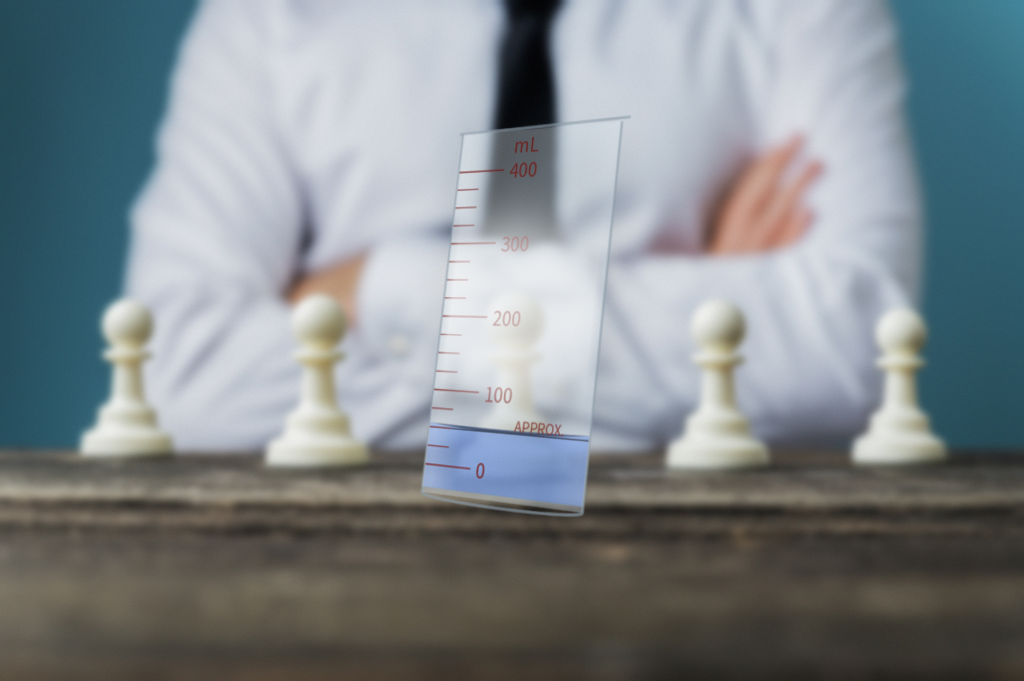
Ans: {"value": 50, "unit": "mL"}
